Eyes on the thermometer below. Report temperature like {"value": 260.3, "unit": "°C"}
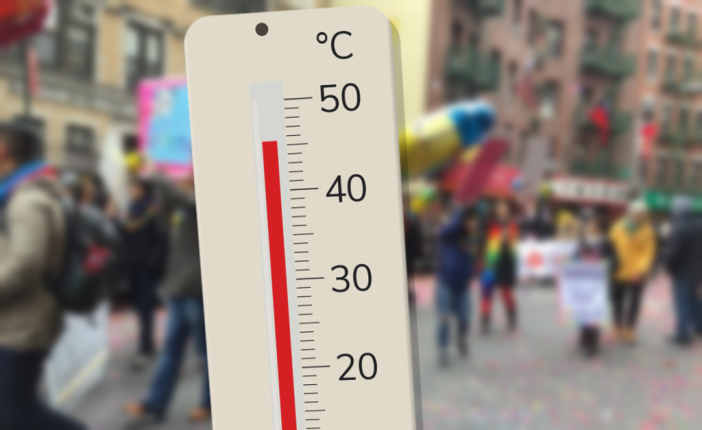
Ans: {"value": 45.5, "unit": "°C"}
